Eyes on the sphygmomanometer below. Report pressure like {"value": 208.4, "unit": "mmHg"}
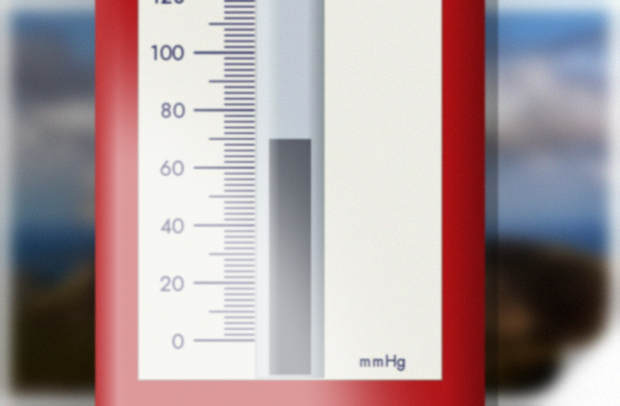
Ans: {"value": 70, "unit": "mmHg"}
